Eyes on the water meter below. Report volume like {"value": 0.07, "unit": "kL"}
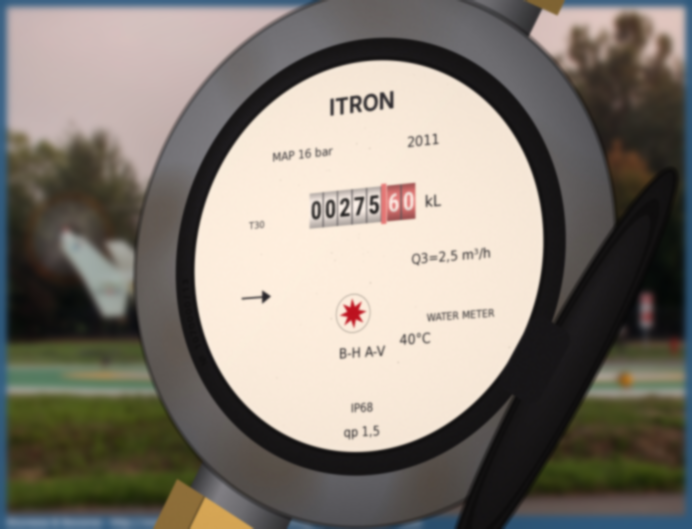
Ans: {"value": 275.60, "unit": "kL"}
